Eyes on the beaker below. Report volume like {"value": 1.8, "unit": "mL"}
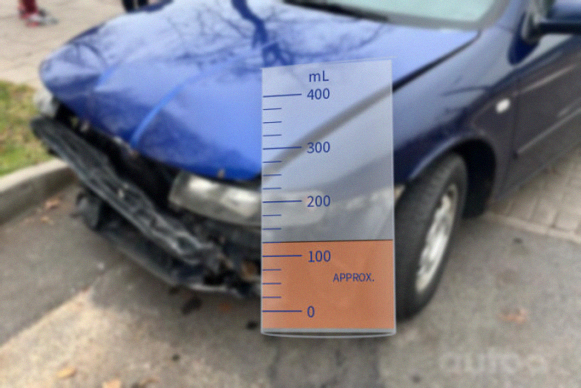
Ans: {"value": 125, "unit": "mL"}
